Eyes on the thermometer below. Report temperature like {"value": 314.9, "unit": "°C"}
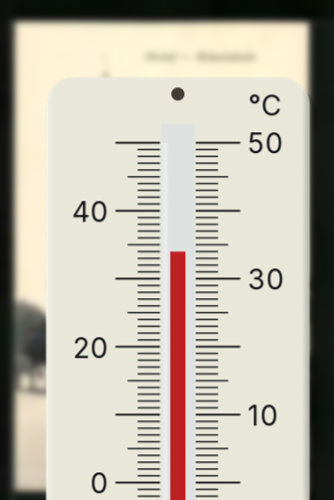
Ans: {"value": 34, "unit": "°C"}
